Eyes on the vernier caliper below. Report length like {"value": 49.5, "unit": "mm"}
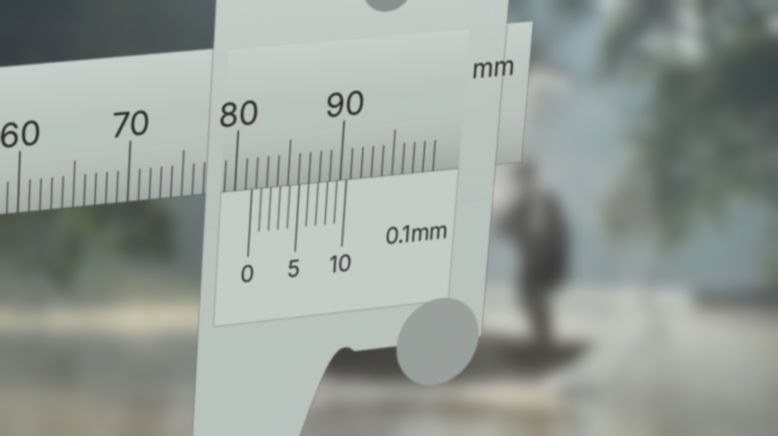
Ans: {"value": 81.6, "unit": "mm"}
